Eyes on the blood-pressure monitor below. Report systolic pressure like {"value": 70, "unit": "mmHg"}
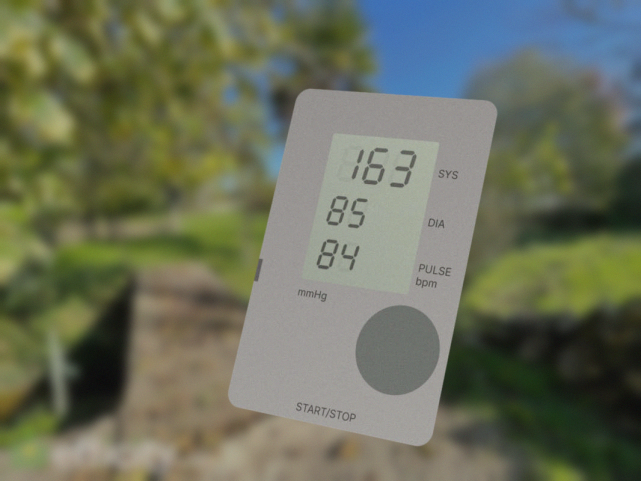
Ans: {"value": 163, "unit": "mmHg"}
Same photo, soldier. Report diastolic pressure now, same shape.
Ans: {"value": 85, "unit": "mmHg"}
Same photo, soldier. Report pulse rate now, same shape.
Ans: {"value": 84, "unit": "bpm"}
